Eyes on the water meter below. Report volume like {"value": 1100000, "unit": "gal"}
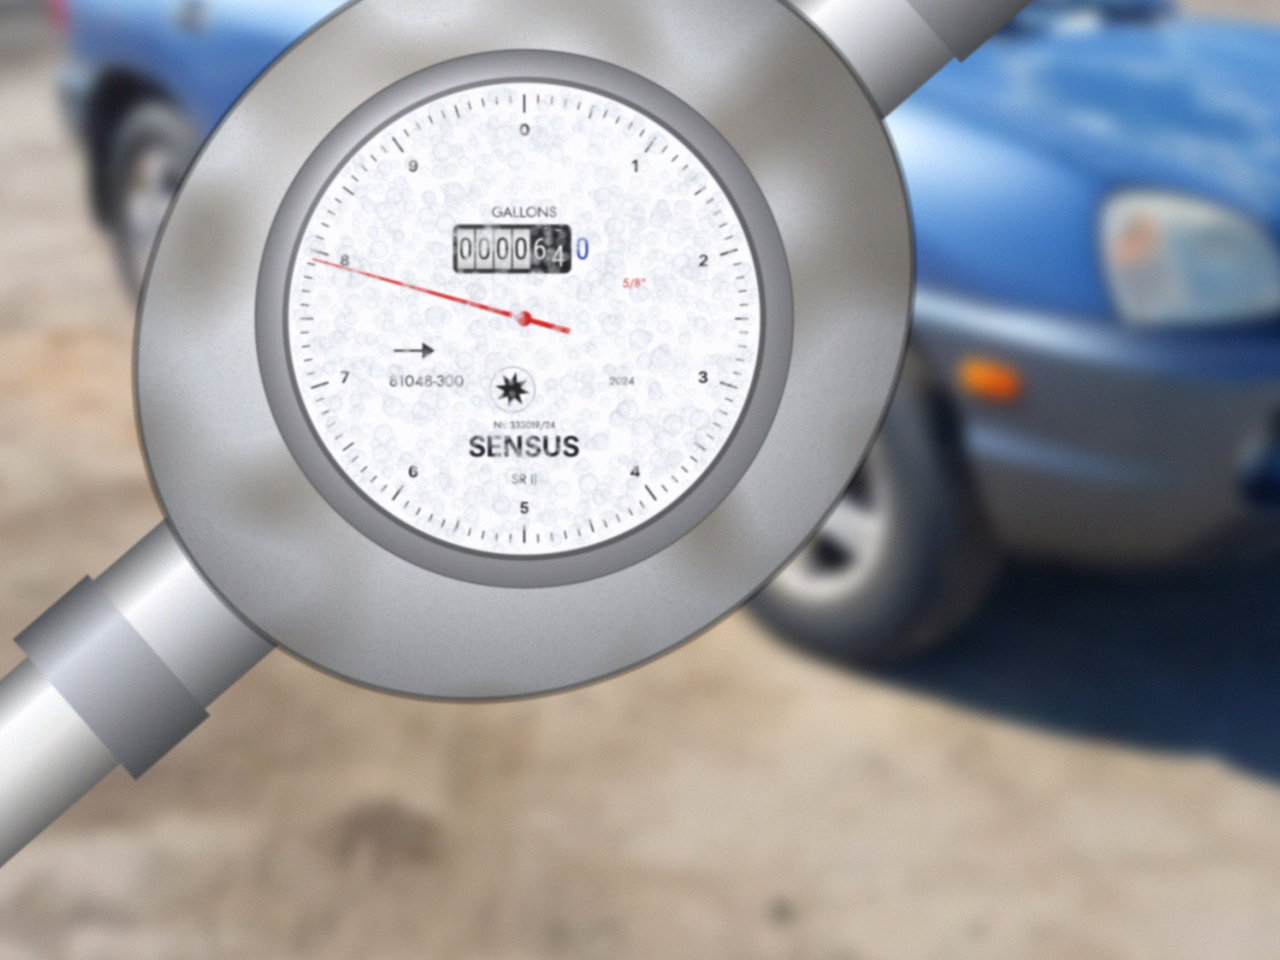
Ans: {"value": 637.9, "unit": "gal"}
